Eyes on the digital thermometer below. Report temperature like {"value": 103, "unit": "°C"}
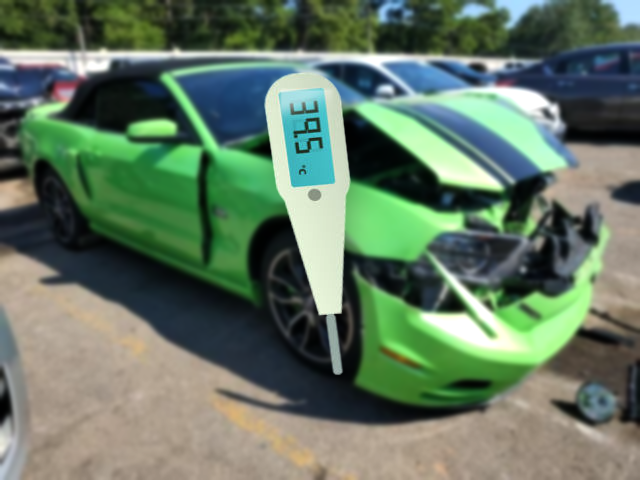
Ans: {"value": 39.5, "unit": "°C"}
